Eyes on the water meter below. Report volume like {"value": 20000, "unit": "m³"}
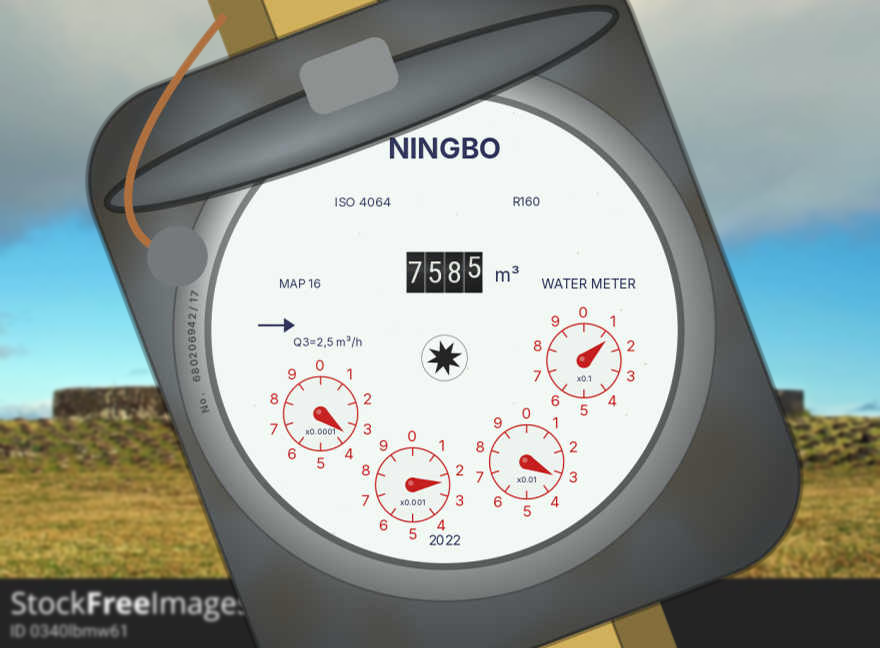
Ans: {"value": 7585.1323, "unit": "m³"}
